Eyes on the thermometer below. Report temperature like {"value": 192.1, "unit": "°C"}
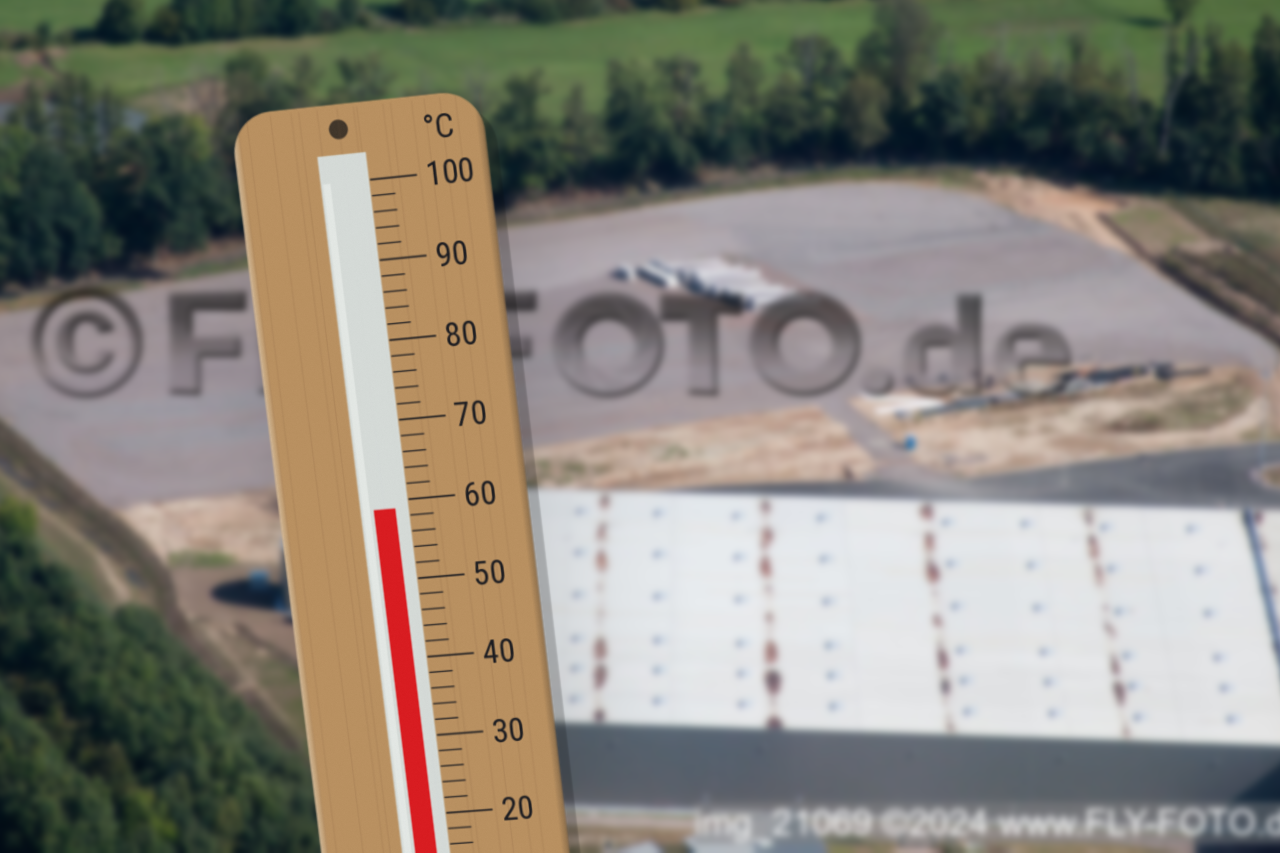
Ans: {"value": 59, "unit": "°C"}
